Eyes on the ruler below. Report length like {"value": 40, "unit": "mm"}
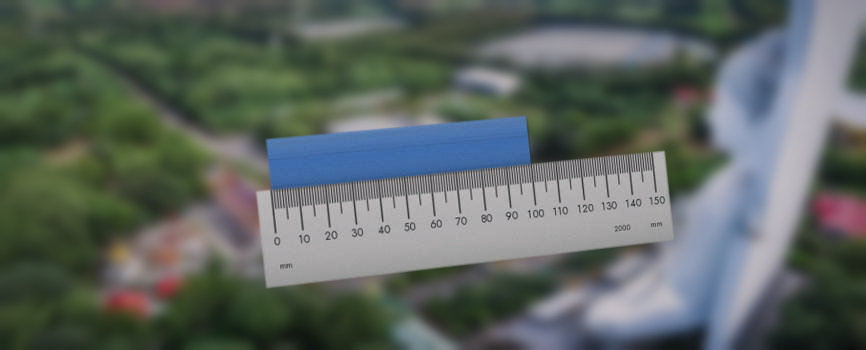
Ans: {"value": 100, "unit": "mm"}
